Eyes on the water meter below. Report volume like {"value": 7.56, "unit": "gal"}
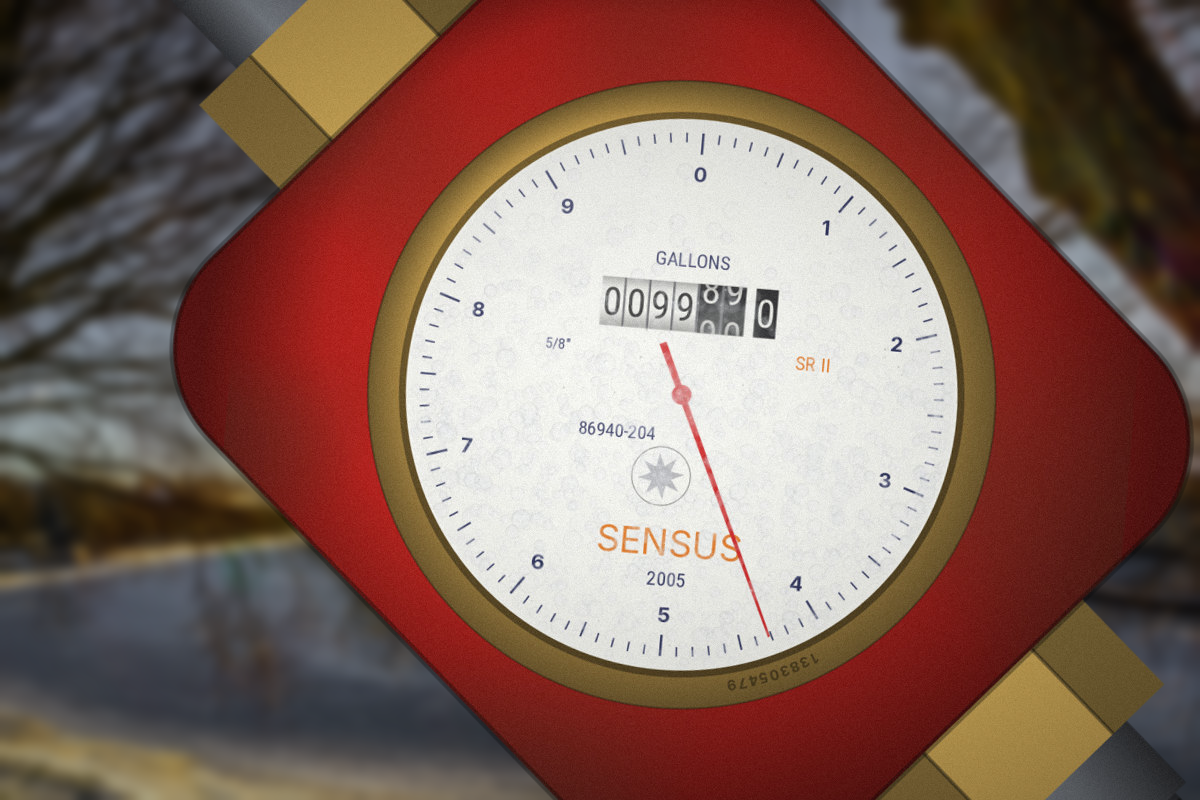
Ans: {"value": 99894.3, "unit": "gal"}
